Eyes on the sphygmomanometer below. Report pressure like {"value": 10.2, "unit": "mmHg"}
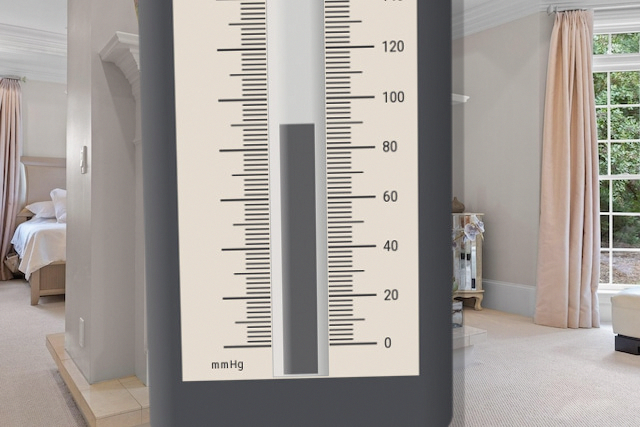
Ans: {"value": 90, "unit": "mmHg"}
